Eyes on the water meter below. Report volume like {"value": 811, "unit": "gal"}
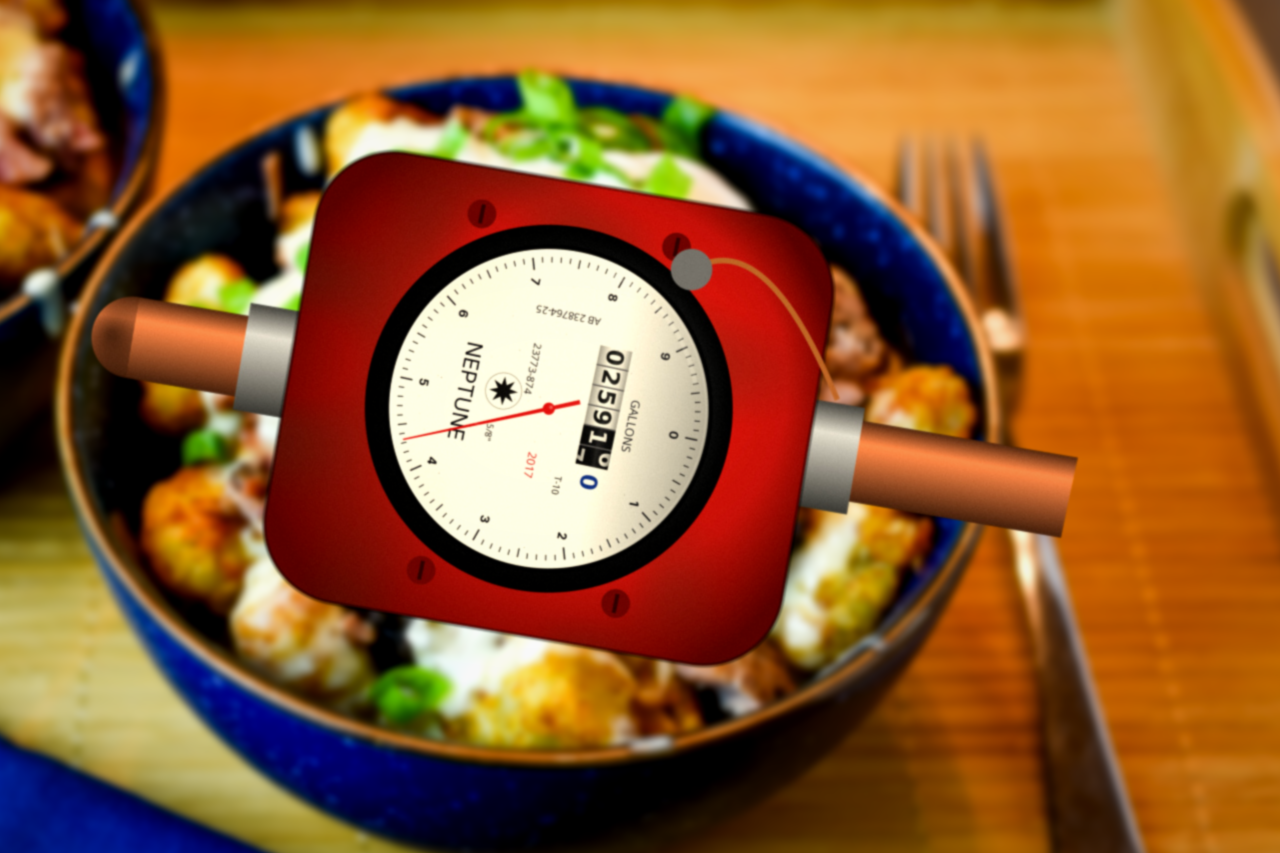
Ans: {"value": 259164.3, "unit": "gal"}
